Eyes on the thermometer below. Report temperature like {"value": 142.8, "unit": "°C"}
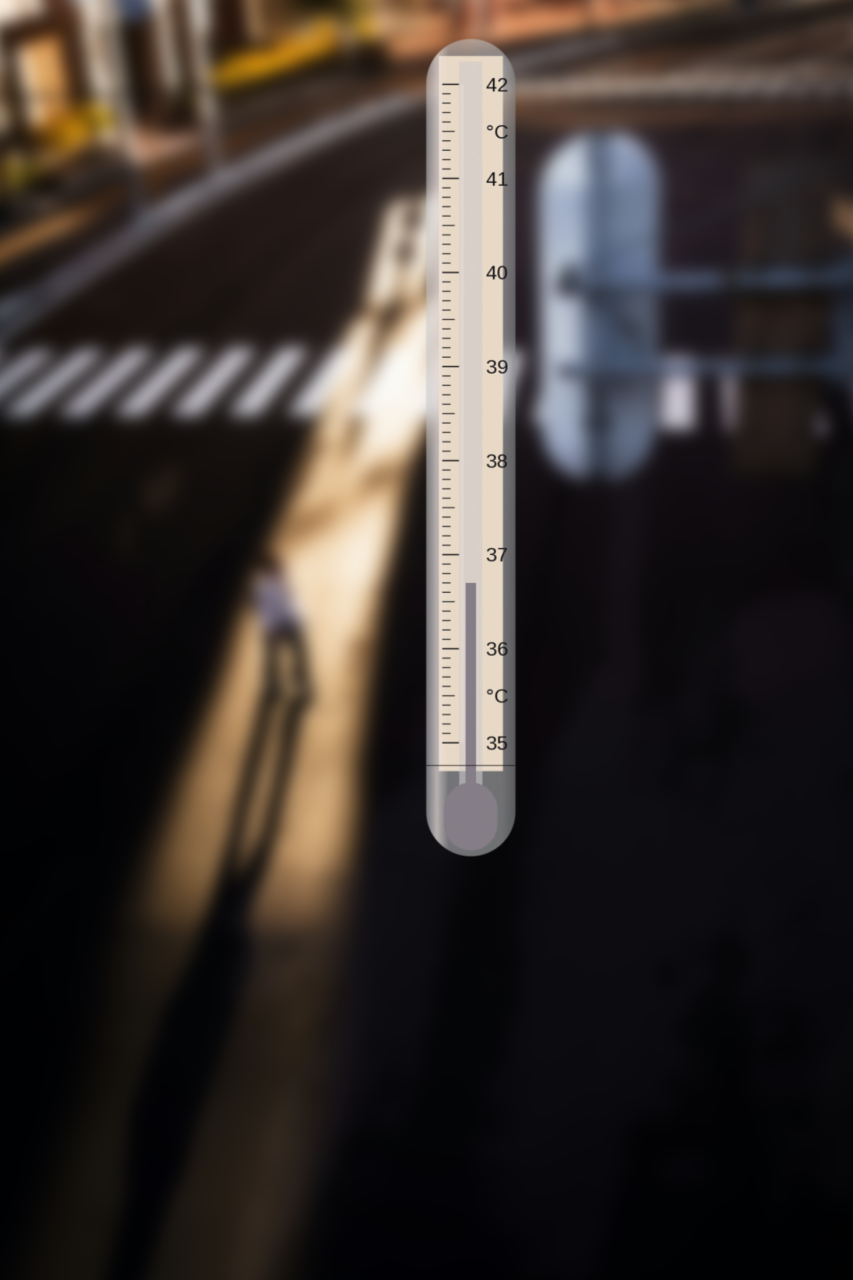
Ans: {"value": 36.7, "unit": "°C"}
